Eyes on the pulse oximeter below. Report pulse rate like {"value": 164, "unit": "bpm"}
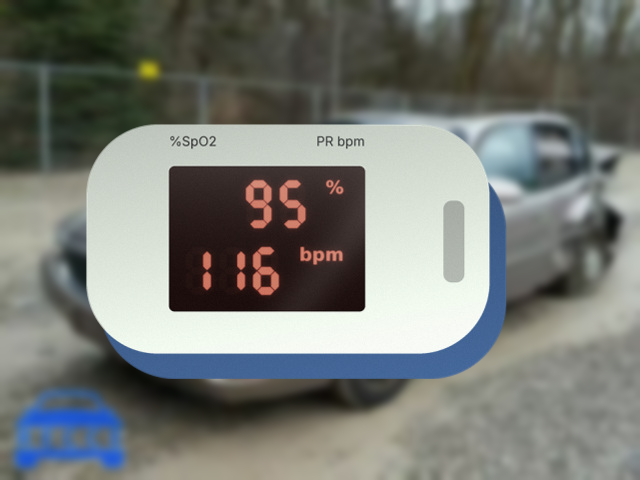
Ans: {"value": 116, "unit": "bpm"}
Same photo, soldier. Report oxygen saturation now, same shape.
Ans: {"value": 95, "unit": "%"}
